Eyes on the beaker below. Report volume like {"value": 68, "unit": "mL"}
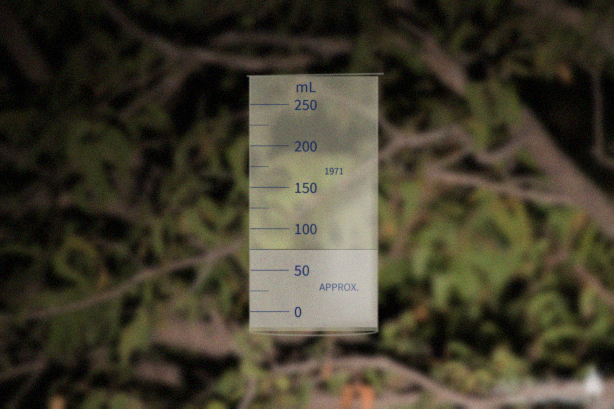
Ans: {"value": 75, "unit": "mL"}
